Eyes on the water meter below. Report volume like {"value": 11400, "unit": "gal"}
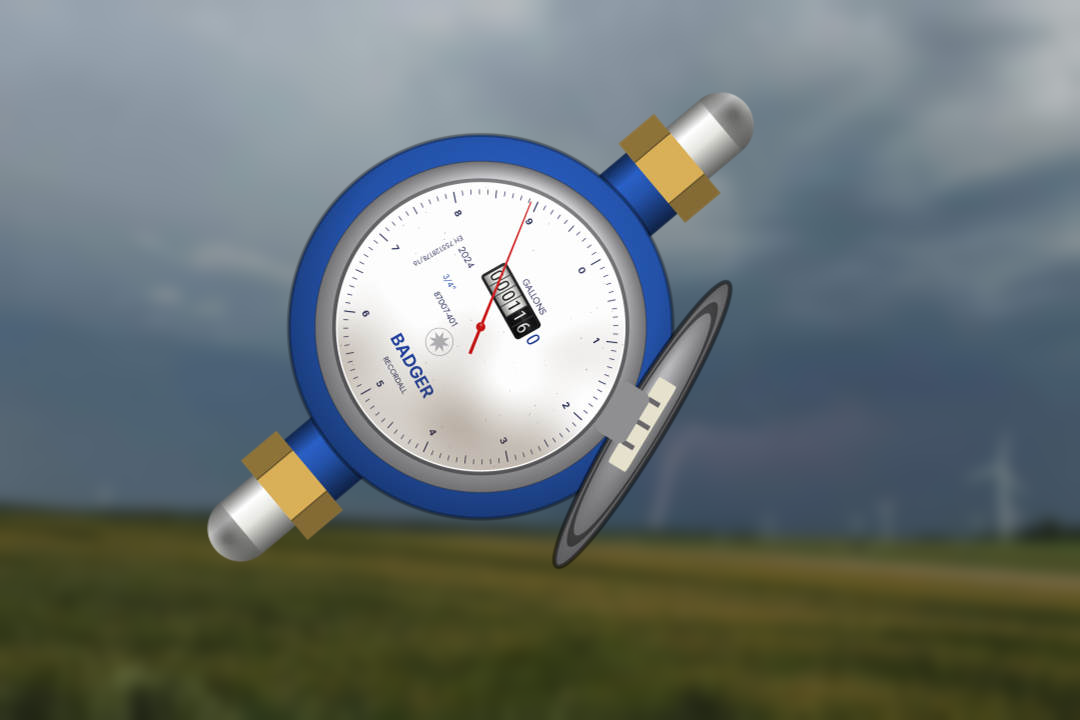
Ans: {"value": 1158.9, "unit": "gal"}
